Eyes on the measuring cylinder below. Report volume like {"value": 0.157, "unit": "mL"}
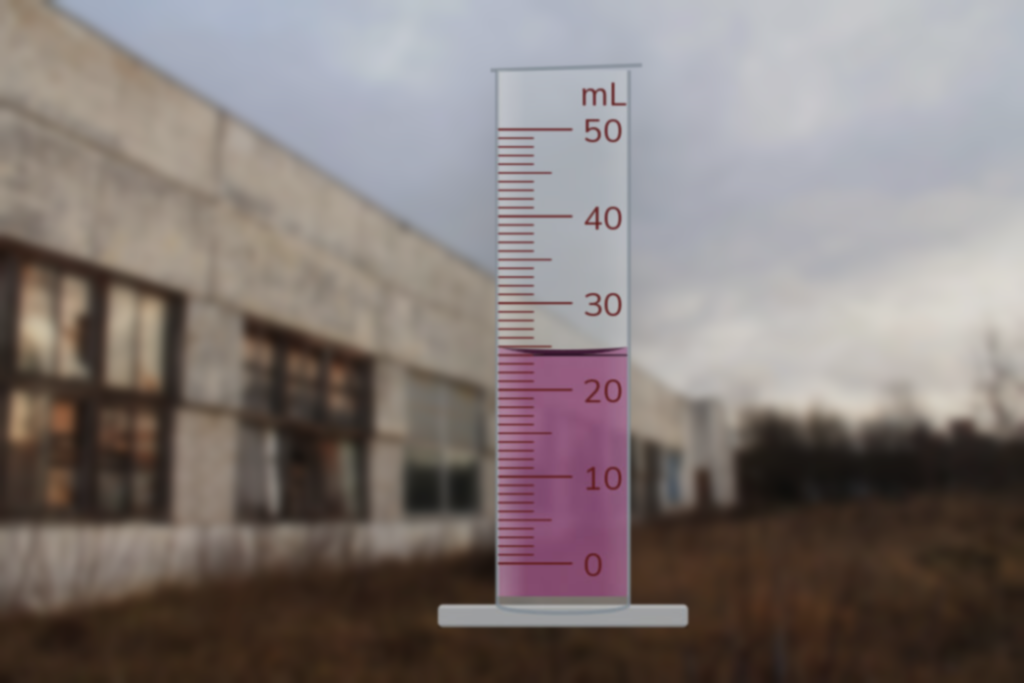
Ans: {"value": 24, "unit": "mL"}
